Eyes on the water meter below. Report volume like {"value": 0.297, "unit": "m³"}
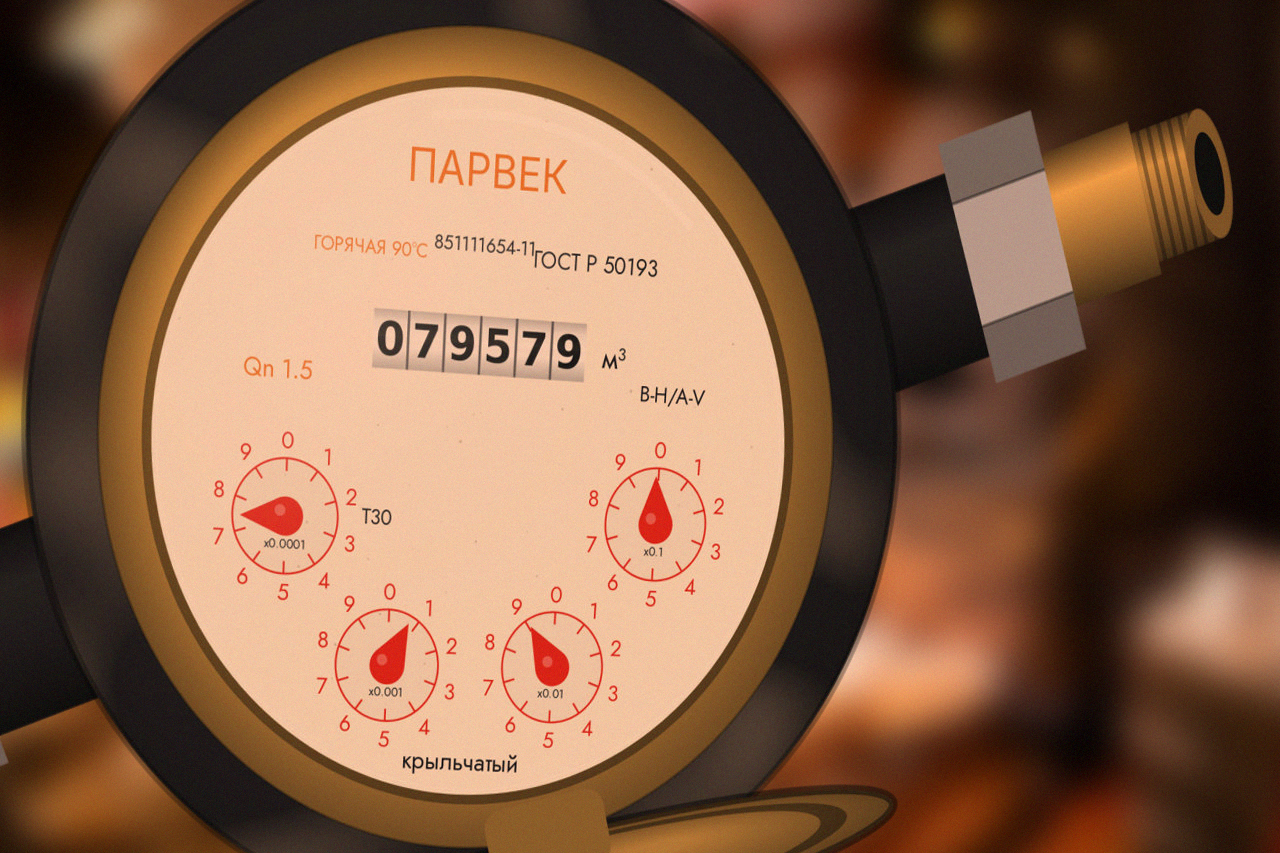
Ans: {"value": 79578.9907, "unit": "m³"}
